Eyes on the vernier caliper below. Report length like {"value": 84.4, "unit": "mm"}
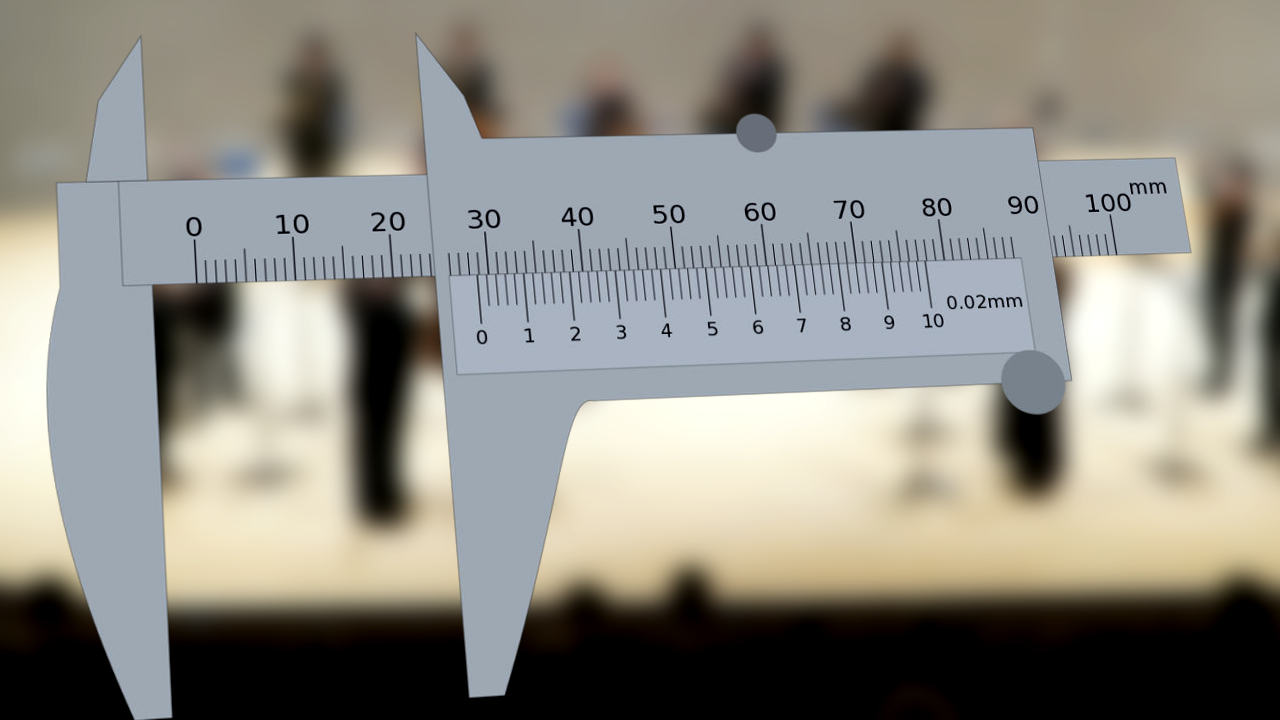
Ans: {"value": 28.8, "unit": "mm"}
